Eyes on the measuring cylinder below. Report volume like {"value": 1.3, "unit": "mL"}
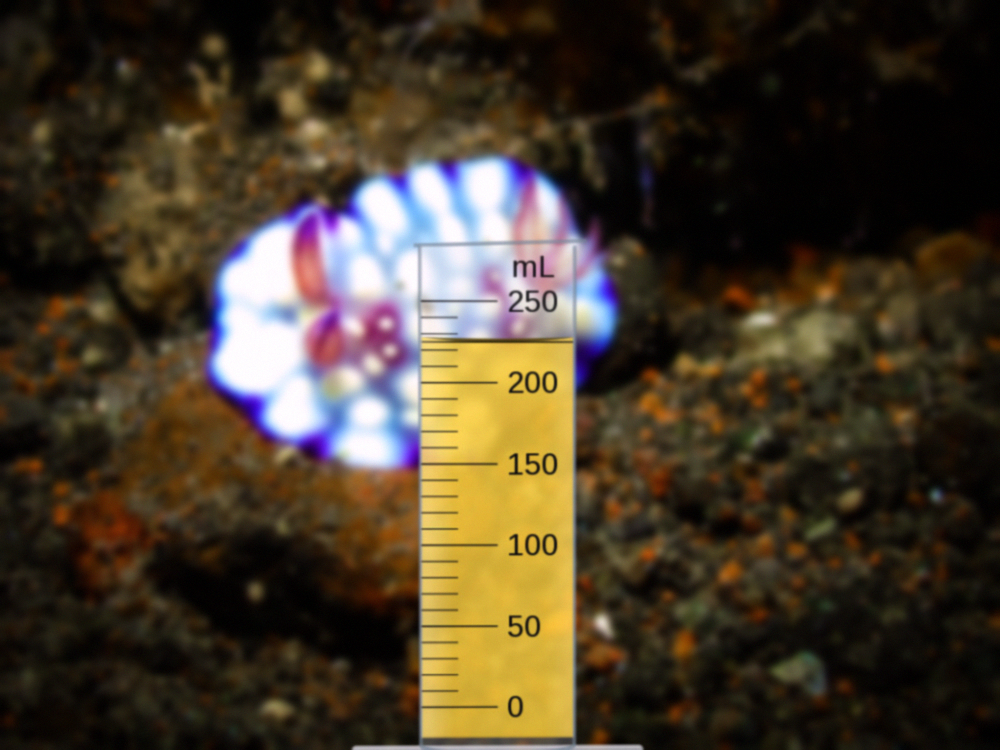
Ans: {"value": 225, "unit": "mL"}
